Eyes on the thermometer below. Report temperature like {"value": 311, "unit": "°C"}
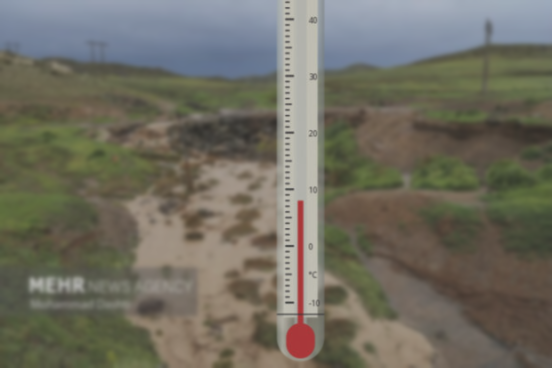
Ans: {"value": 8, "unit": "°C"}
